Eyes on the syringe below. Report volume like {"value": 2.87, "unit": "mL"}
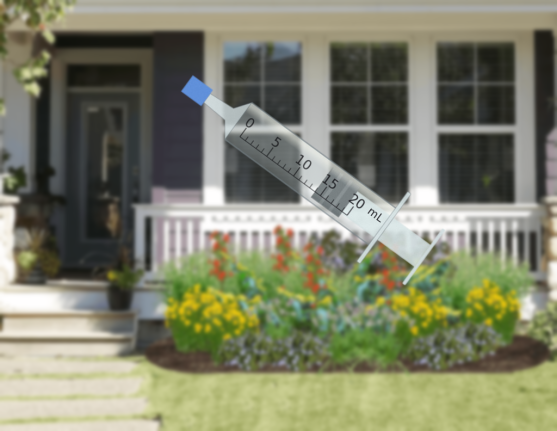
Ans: {"value": 14, "unit": "mL"}
